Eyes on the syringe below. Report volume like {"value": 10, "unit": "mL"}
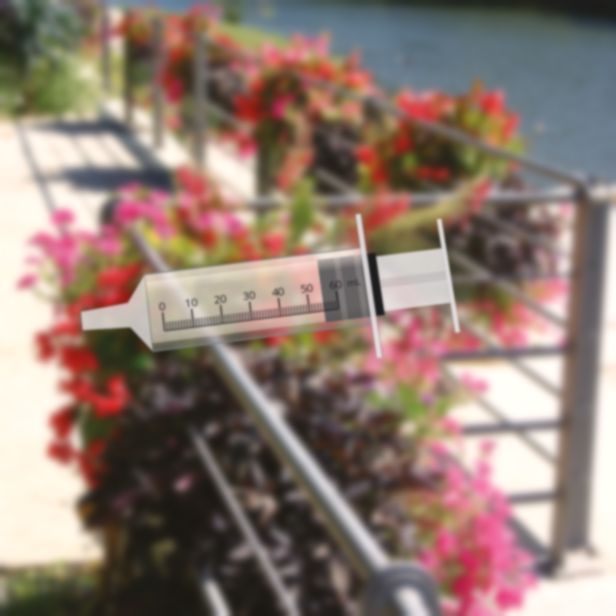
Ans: {"value": 55, "unit": "mL"}
